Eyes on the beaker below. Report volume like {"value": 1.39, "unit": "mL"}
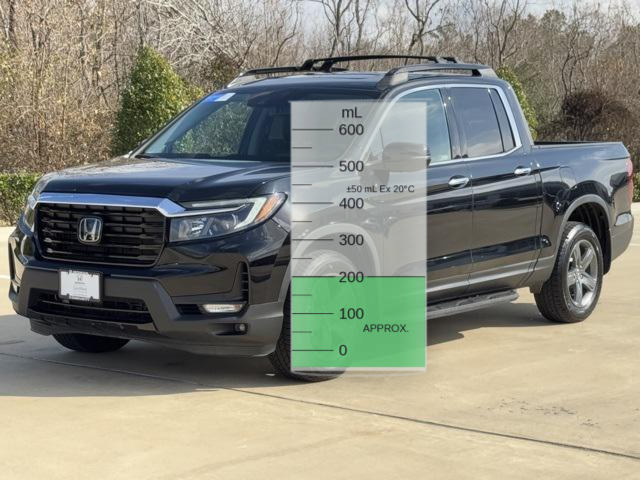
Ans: {"value": 200, "unit": "mL"}
